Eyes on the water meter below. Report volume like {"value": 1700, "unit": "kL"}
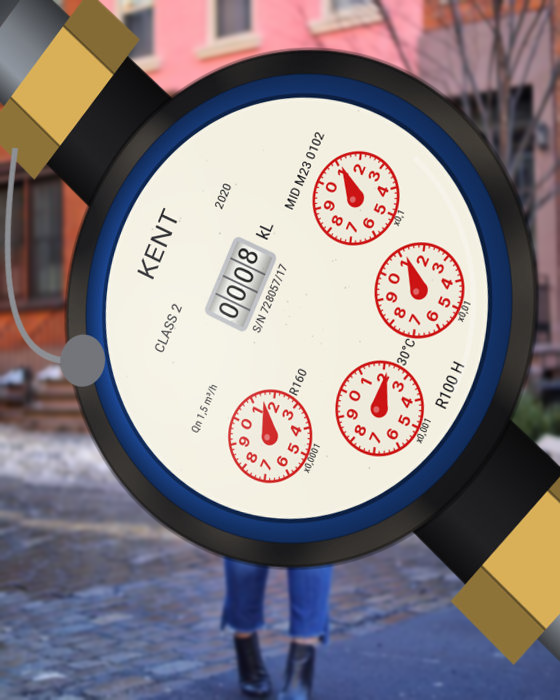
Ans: {"value": 8.1121, "unit": "kL"}
